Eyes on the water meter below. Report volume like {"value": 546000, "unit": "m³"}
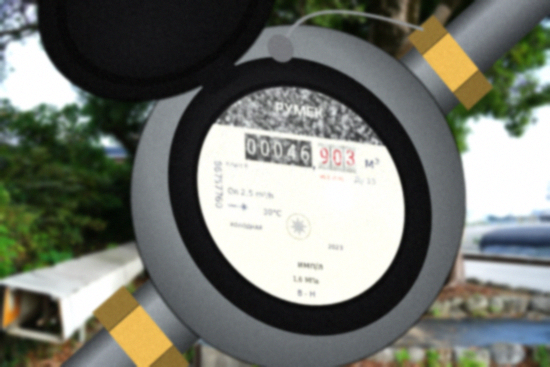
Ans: {"value": 46.903, "unit": "m³"}
